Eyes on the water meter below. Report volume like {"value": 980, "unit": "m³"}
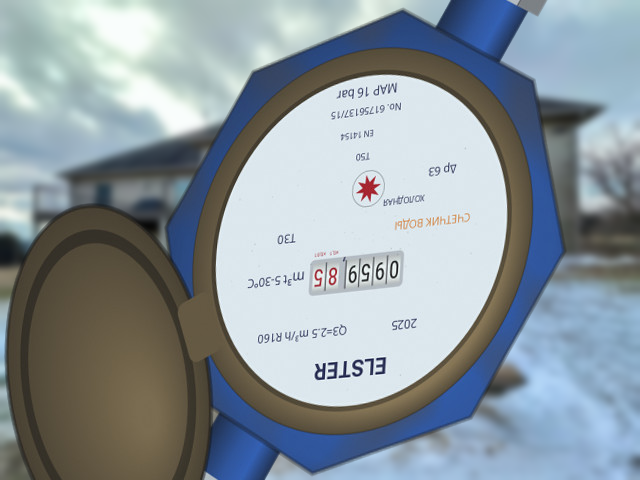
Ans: {"value": 959.85, "unit": "m³"}
